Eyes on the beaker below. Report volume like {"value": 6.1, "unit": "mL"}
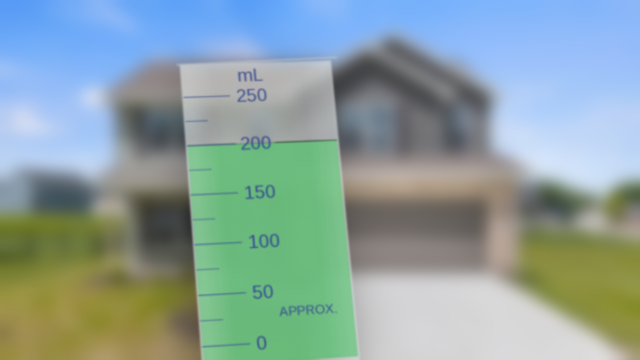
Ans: {"value": 200, "unit": "mL"}
